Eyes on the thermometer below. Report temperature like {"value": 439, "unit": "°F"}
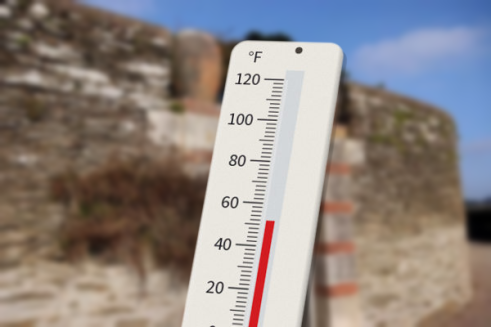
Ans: {"value": 52, "unit": "°F"}
